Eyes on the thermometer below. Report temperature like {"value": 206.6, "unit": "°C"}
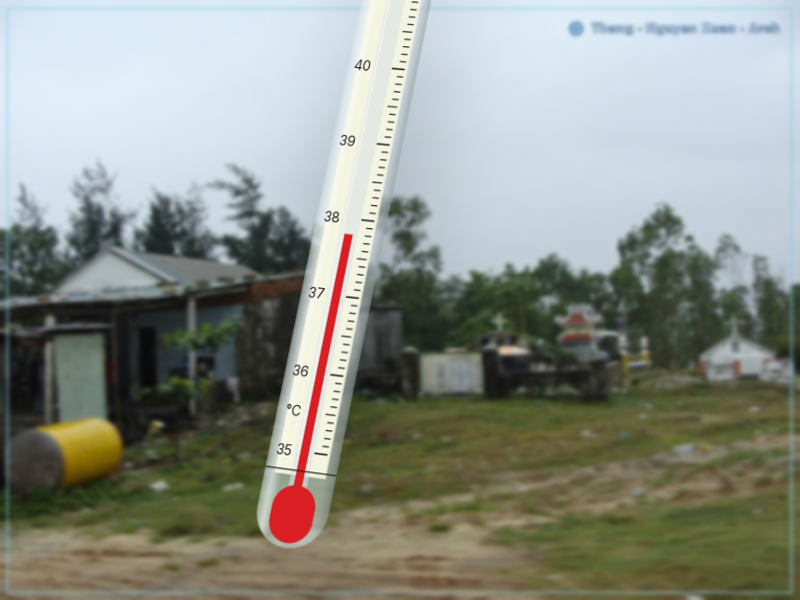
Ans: {"value": 37.8, "unit": "°C"}
